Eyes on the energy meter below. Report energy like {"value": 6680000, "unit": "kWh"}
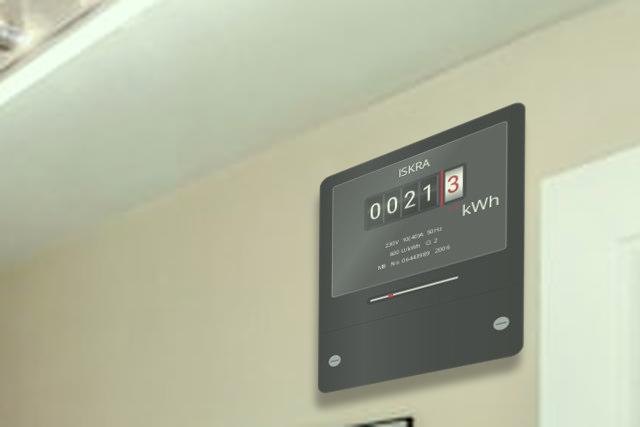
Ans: {"value": 21.3, "unit": "kWh"}
